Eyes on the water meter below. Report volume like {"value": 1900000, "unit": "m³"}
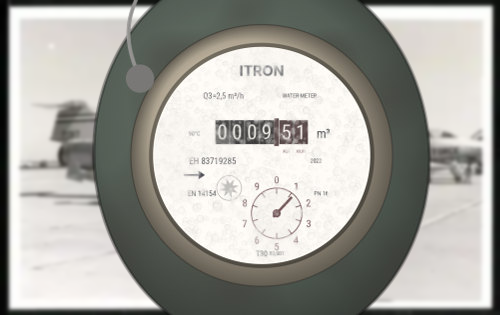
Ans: {"value": 9.511, "unit": "m³"}
